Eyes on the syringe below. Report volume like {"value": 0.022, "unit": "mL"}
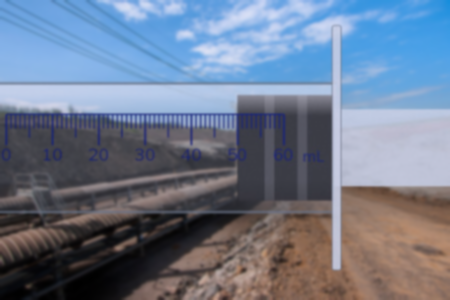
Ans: {"value": 50, "unit": "mL"}
